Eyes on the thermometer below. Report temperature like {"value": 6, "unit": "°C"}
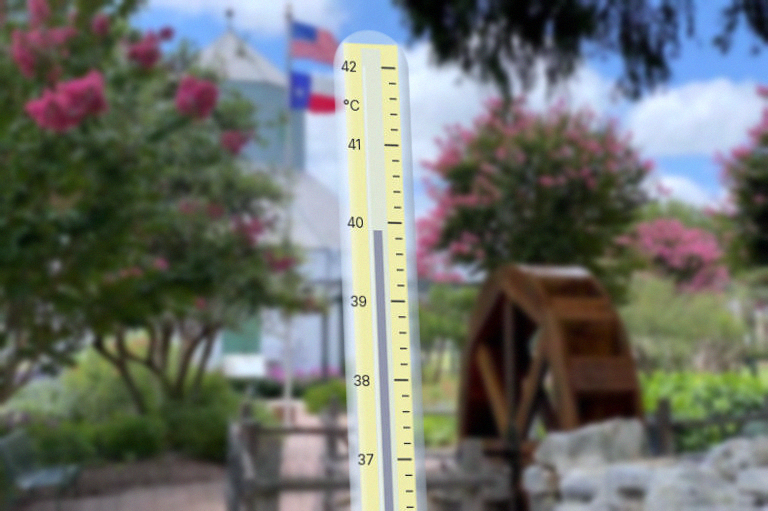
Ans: {"value": 39.9, "unit": "°C"}
